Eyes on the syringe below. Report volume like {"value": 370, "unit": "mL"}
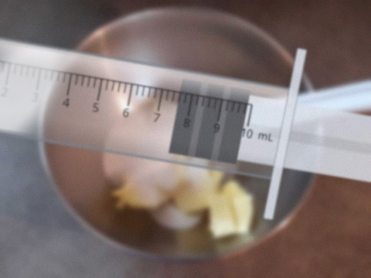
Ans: {"value": 7.6, "unit": "mL"}
